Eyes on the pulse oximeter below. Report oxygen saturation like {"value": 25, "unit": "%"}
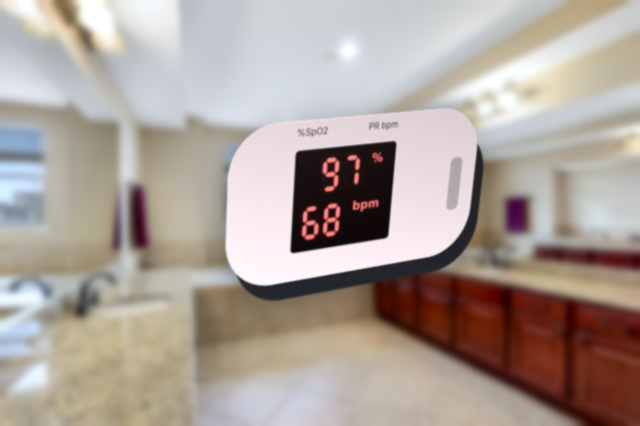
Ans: {"value": 97, "unit": "%"}
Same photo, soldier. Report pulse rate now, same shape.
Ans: {"value": 68, "unit": "bpm"}
